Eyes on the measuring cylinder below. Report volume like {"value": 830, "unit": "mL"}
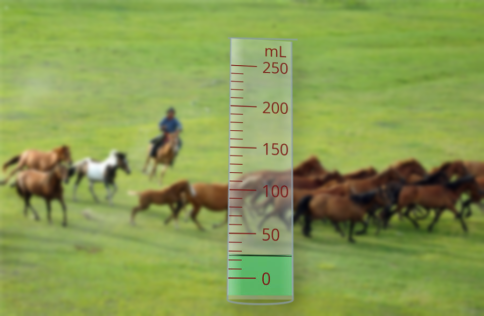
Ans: {"value": 25, "unit": "mL"}
